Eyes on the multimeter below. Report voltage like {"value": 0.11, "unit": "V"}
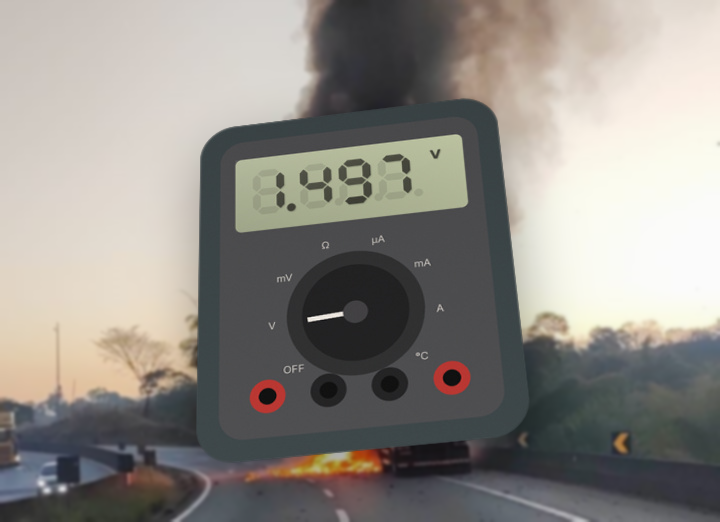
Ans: {"value": 1.497, "unit": "V"}
